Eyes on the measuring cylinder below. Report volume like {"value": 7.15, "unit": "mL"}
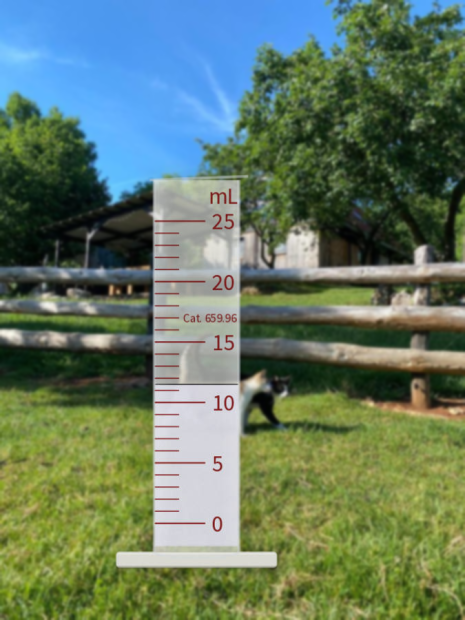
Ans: {"value": 11.5, "unit": "mL"}
